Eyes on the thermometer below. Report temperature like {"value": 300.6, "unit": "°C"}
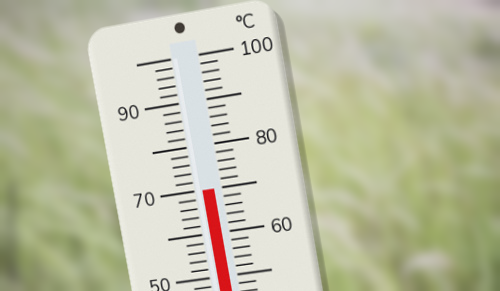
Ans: {"value": 70, "unit": "°C"}
